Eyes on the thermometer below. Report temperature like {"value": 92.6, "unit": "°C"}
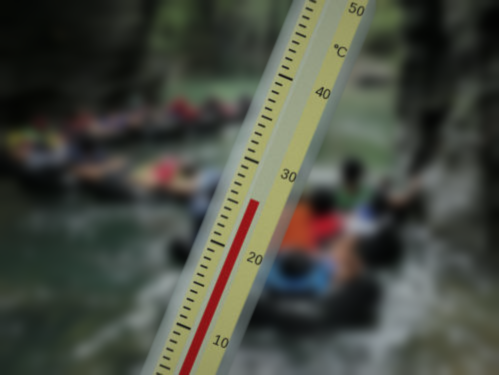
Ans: {"value": 26, "unit": "°C"}
